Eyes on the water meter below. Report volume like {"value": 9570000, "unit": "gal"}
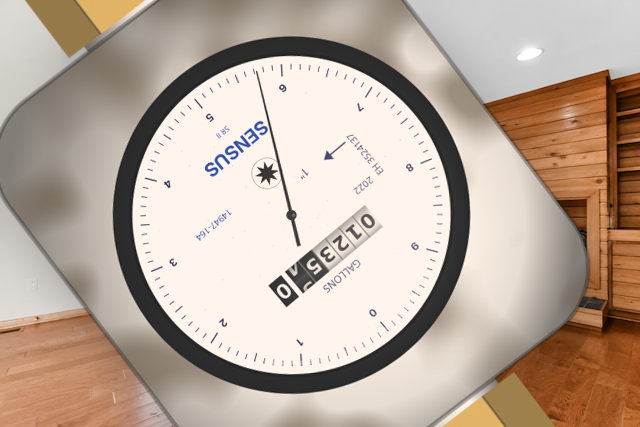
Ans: {"value": 123535.7, "unit": "gal"}
